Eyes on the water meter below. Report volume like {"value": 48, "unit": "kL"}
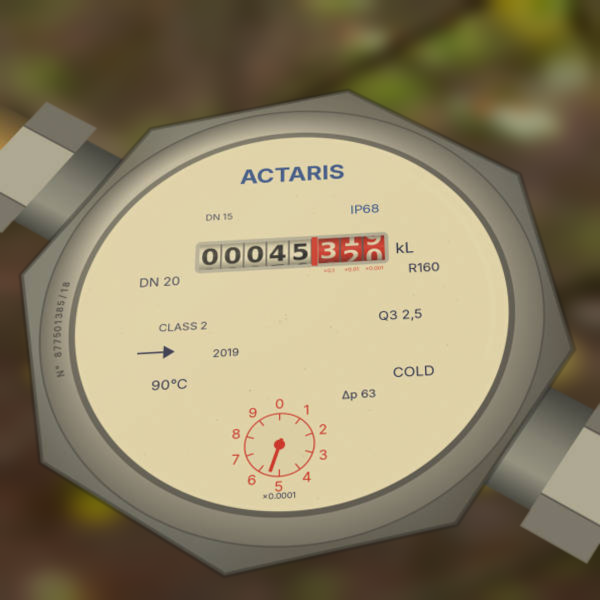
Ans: {"value": 45.3195, "unit": "kL"}
